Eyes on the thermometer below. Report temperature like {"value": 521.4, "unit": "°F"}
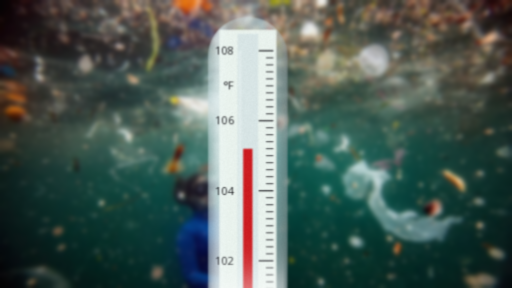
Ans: {"value": 105.2, "unit": "°F"}
